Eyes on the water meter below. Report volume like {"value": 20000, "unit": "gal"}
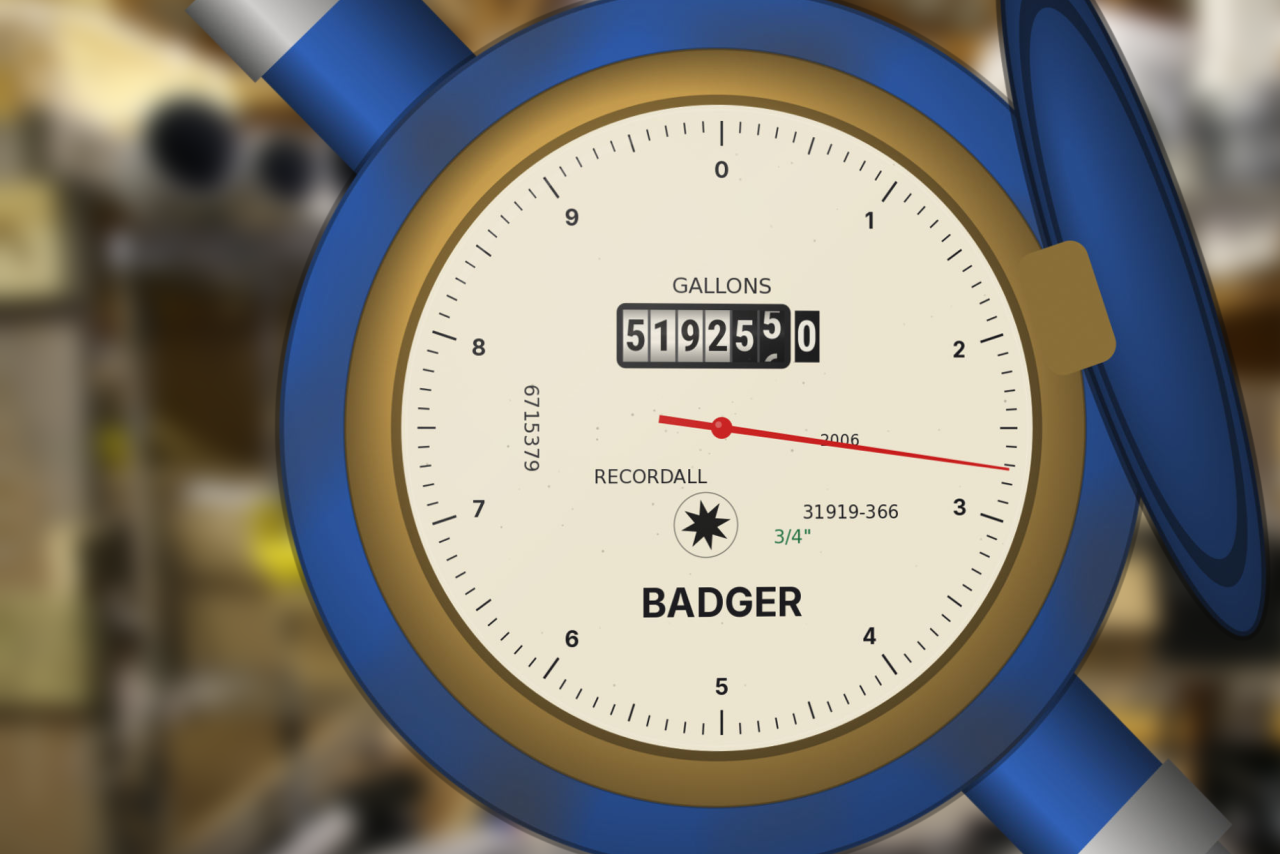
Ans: {"value": 5192552.7, "unit": "gal"}
